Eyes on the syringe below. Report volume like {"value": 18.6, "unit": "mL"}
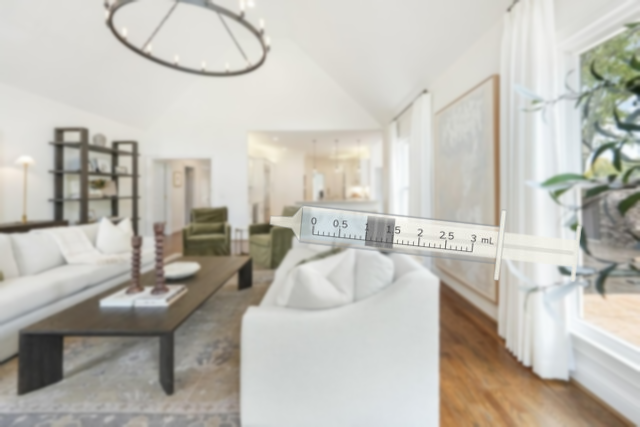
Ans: {"value": 1, "unit": "mL"}
